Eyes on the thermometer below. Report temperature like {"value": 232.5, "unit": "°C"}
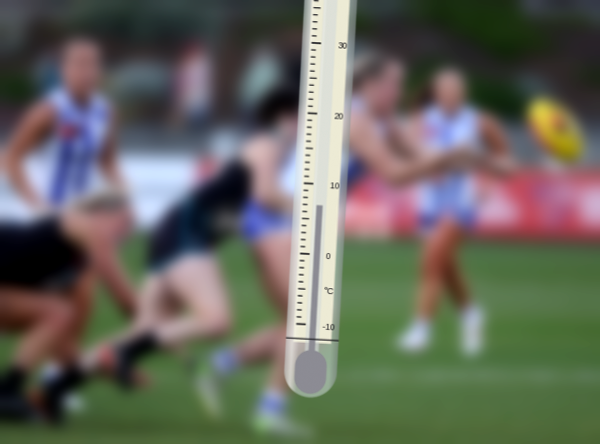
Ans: {"value": 7, "unit": "°C"}
